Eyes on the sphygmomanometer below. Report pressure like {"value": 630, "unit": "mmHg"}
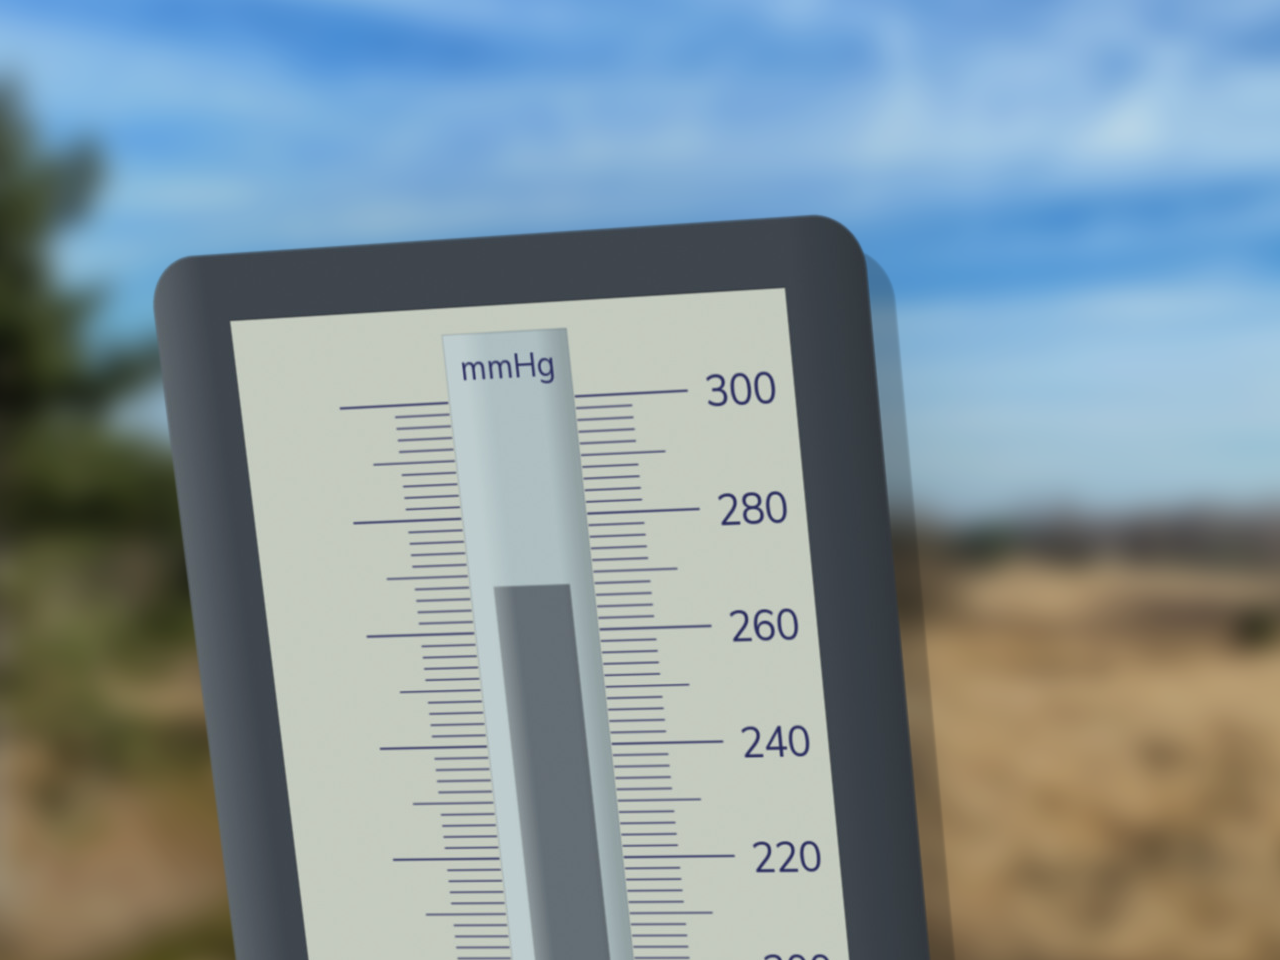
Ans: {"value": 268, "unit": "mmHg"}
